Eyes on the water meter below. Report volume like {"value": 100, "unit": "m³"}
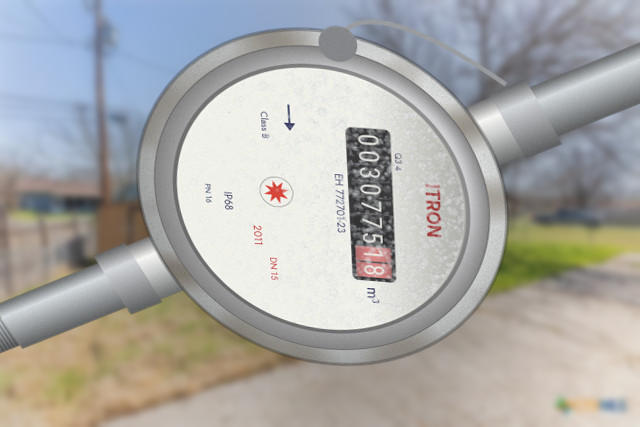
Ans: {"value": 30775.18, "unit": "m³"}
